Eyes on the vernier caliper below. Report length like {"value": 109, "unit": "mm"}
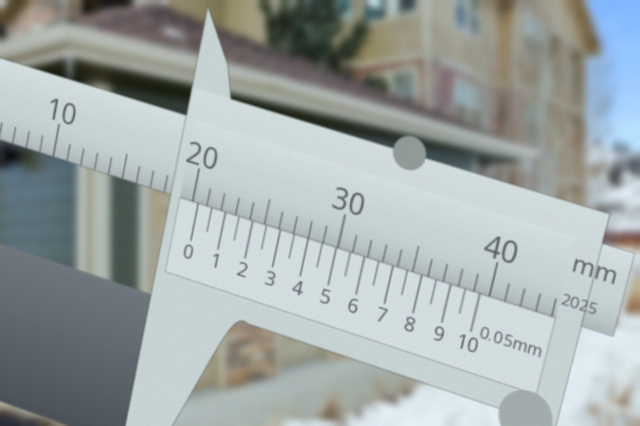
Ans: {"value": 20.4, "unit": "mm"}
